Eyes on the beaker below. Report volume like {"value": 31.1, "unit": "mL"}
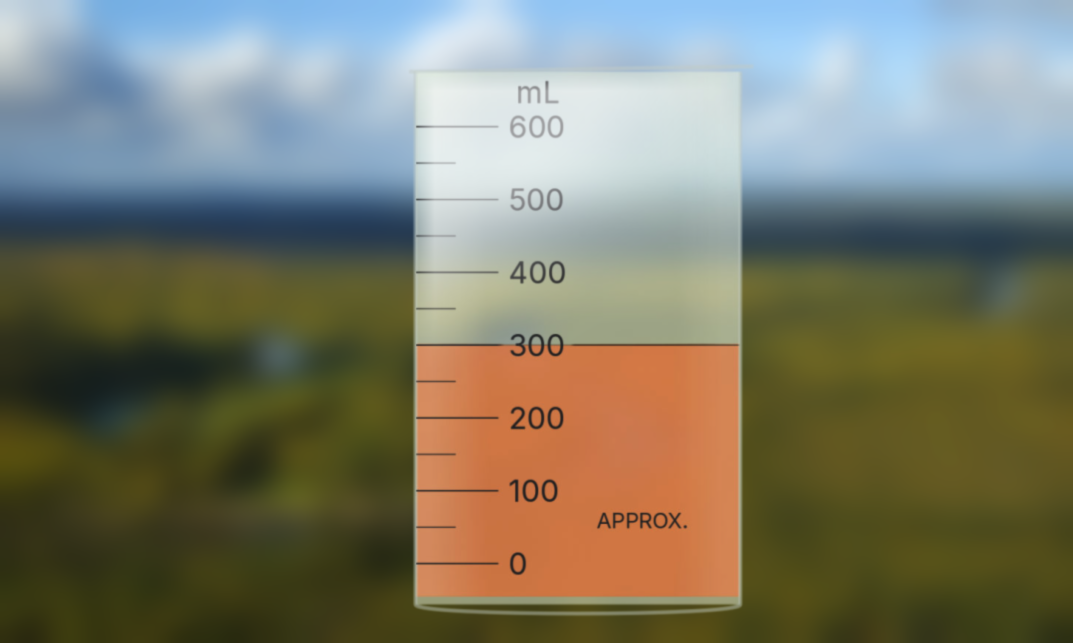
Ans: {"value": 300, "unit": "mL"}
